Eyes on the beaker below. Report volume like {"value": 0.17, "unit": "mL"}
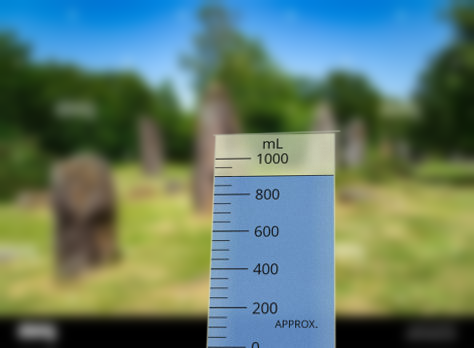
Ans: {"value": 900, "unit": "mL"}
